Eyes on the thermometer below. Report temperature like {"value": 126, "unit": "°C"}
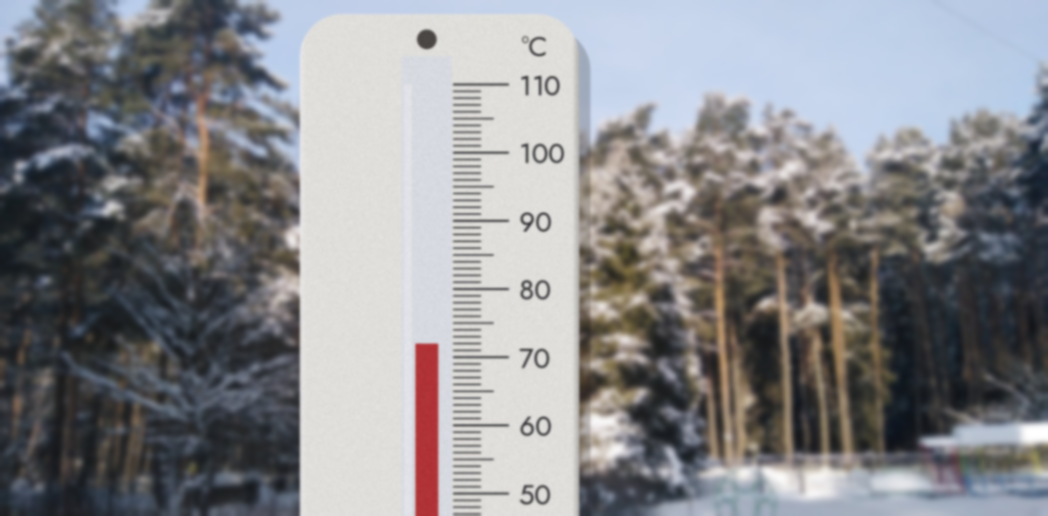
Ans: {"value": 72, "unit": "°C"}
